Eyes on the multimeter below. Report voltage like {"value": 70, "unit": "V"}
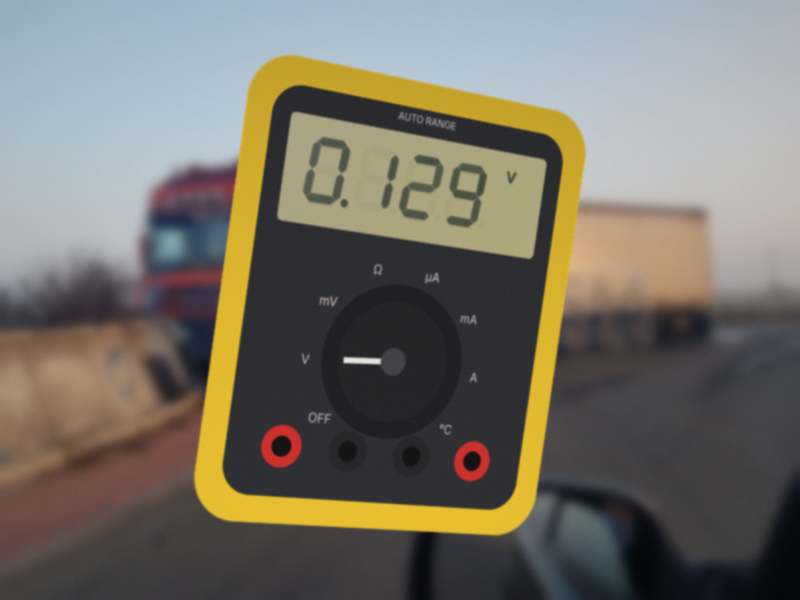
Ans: {"value": 0.129, "unit": "V"}
